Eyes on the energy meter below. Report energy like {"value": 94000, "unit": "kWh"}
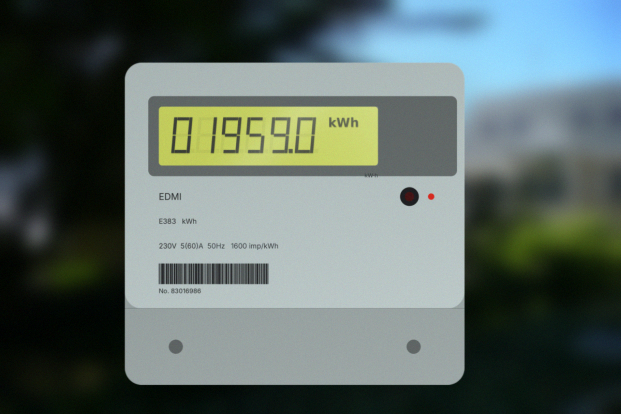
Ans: {"value": 1959.0, "unit": "kWh"}
